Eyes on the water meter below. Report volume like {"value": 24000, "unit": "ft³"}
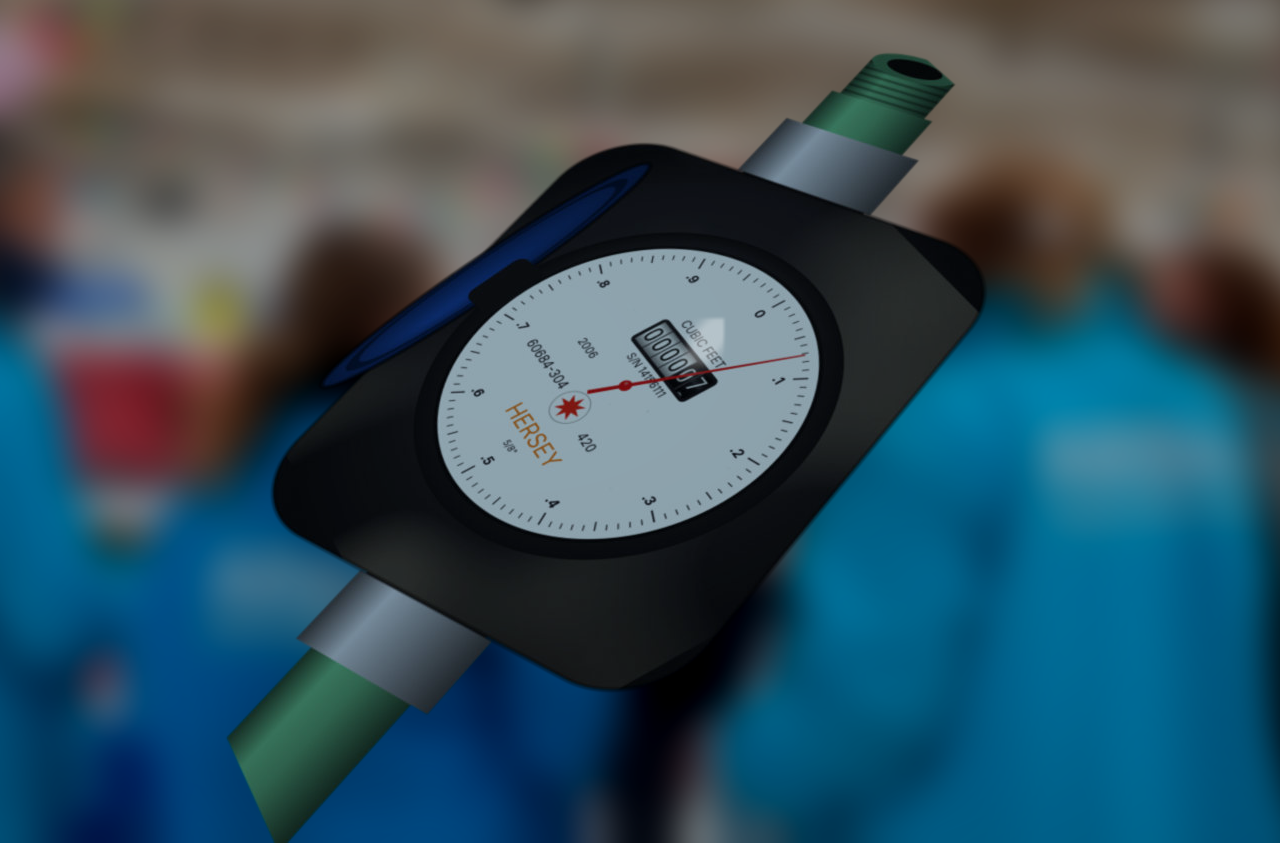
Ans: {"value": 7.07, "unit": "ft³"}
